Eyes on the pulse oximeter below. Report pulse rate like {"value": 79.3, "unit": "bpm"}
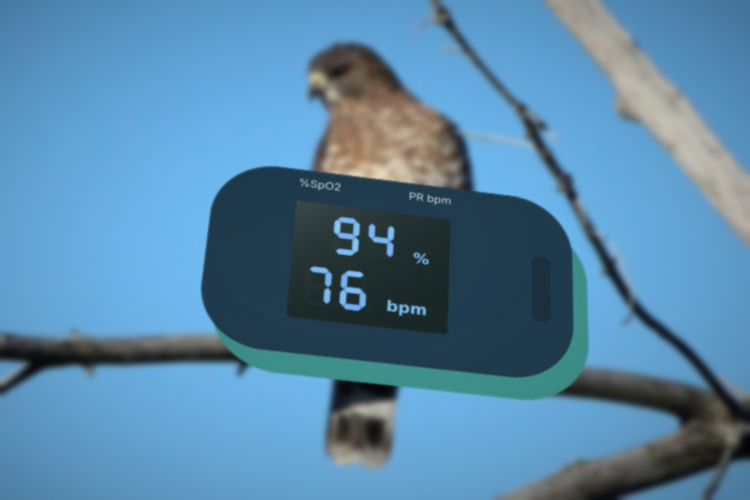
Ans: {"value": 76, "unit": "bpm"}
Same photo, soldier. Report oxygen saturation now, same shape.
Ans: {"value": 94, "unit": "%"}
